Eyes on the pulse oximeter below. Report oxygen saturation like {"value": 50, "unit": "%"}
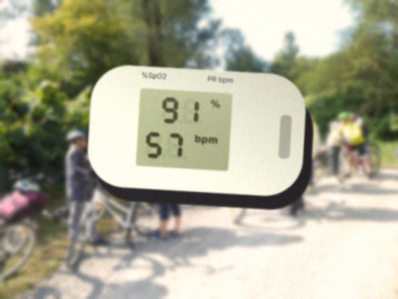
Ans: {"value": 91, "unit": "%"}
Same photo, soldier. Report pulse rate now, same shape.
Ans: {"value": 57, "unit": "bpm"}
